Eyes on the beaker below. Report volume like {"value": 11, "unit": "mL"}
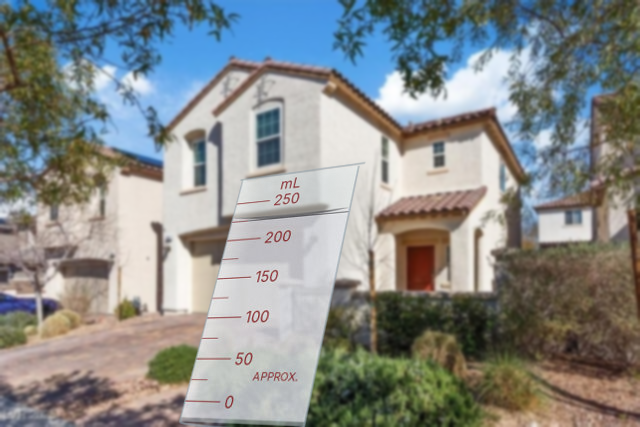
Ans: {"value": 225, "unit": "mL"}
